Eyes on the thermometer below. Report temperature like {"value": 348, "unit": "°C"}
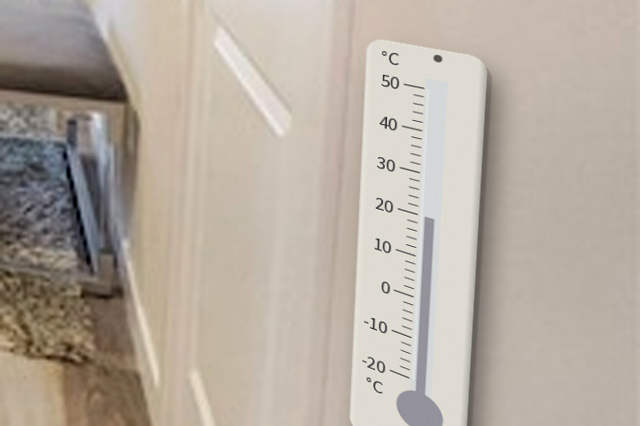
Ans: {"value": 20, "unit": "°C"}
